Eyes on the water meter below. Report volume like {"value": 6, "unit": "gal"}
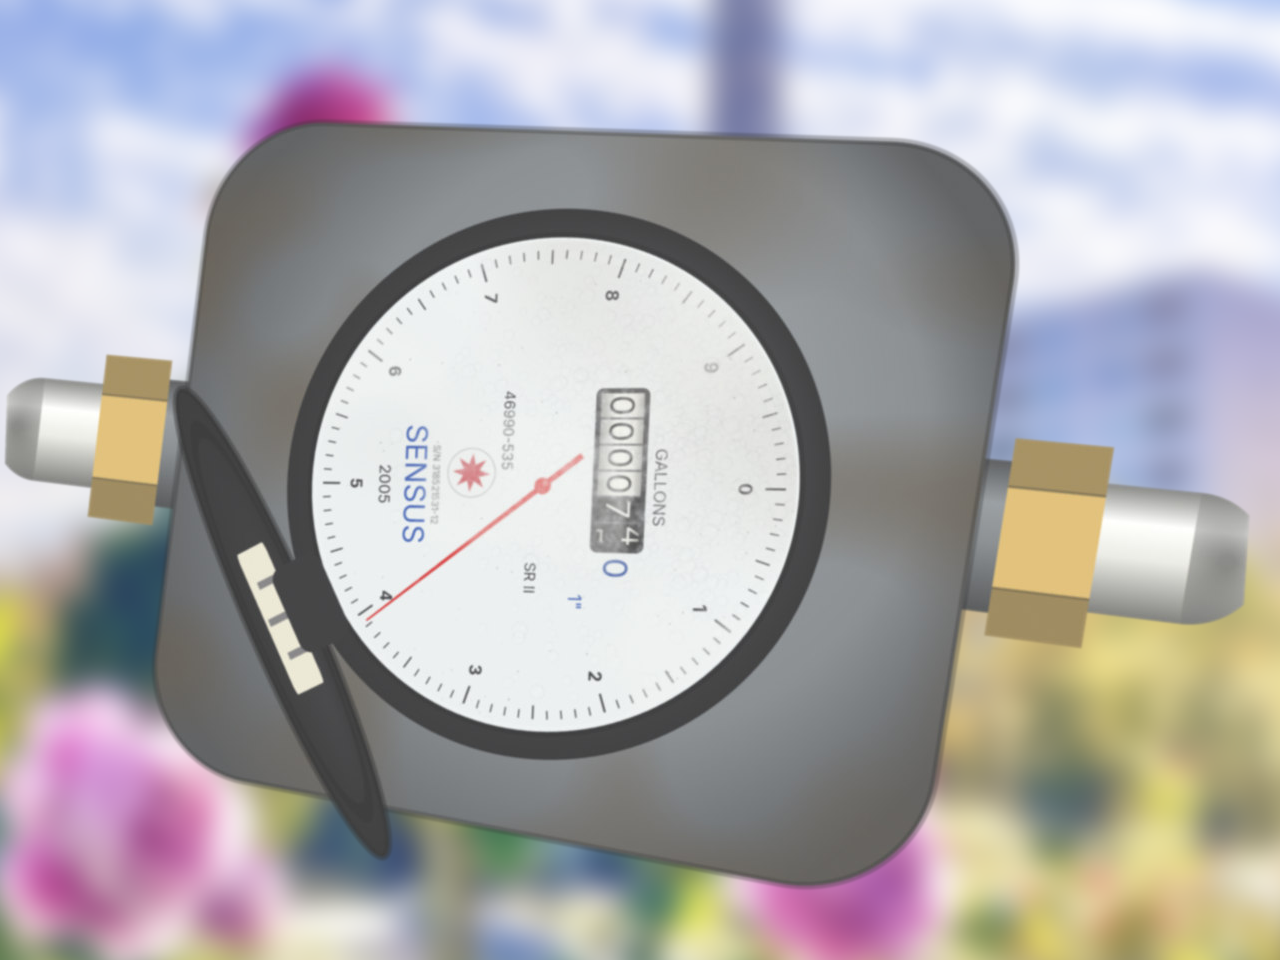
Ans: {"value": 743.9, "unit": "gal"}
